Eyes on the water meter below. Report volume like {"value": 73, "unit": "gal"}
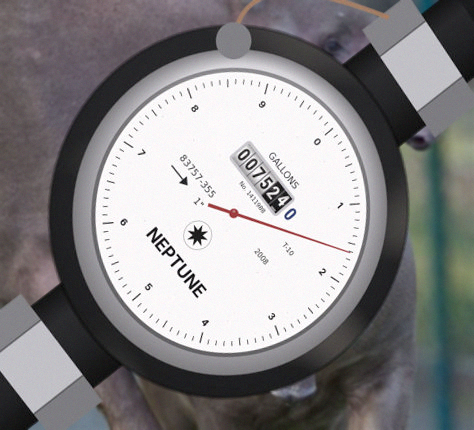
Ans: {"value": 75241.6, "unit": "gal"}
